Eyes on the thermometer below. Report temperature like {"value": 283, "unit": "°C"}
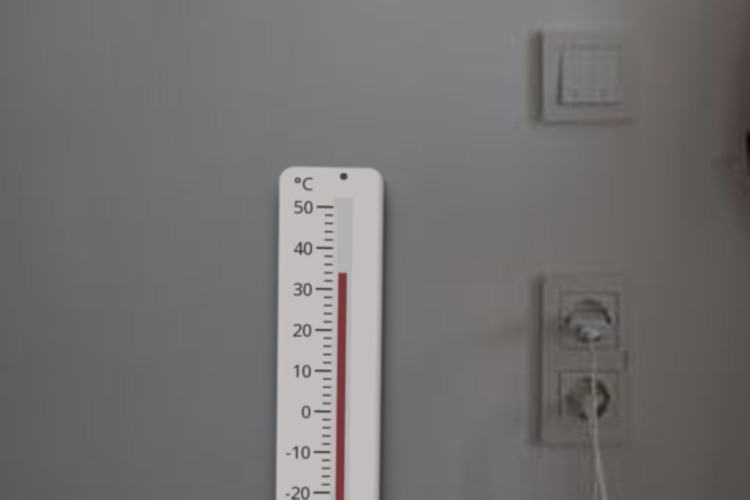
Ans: {"value": 34, "unit": "°C"}
